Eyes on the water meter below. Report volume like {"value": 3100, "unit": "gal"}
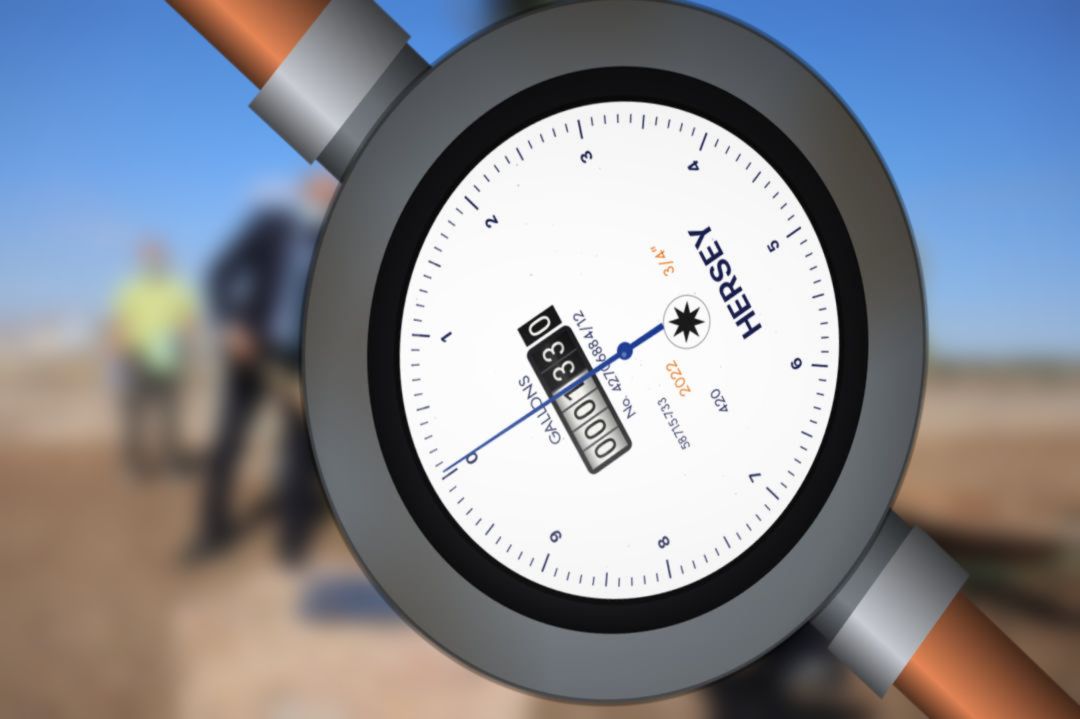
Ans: {"value": 1330.0, "unit": "gal"}
